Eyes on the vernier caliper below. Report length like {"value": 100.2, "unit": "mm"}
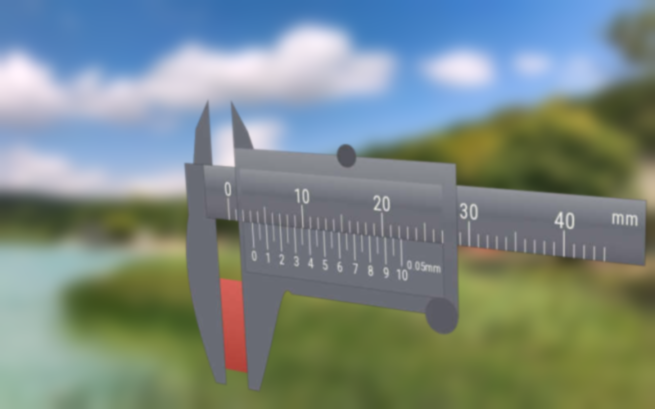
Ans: {"value": 3.2, "unit": "mm"}
